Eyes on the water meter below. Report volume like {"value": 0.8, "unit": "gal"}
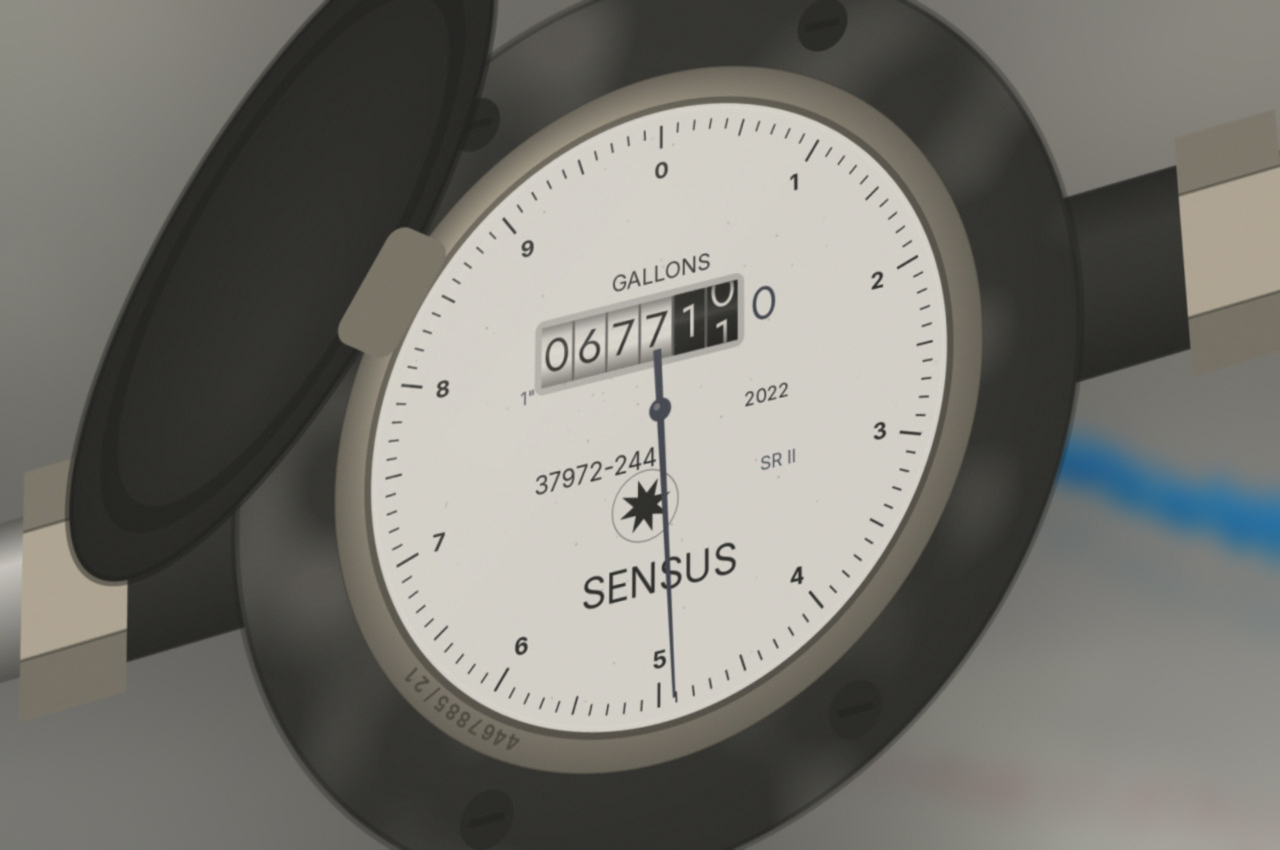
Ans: {"value": 677104.9, "unit": "gal"}
